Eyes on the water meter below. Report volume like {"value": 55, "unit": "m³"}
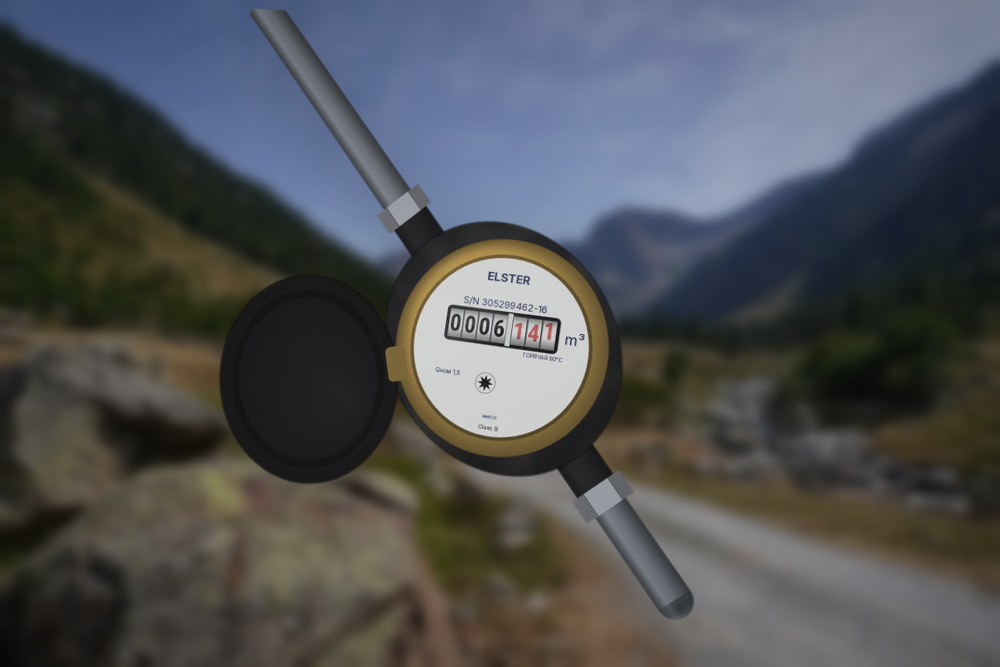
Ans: {"value": 6.141, "unit": "m³"}
